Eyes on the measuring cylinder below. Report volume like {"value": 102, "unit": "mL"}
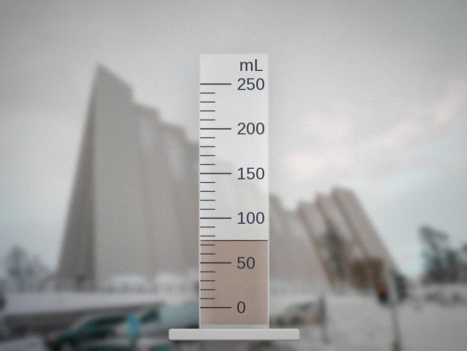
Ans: {"value": 75, "unit": "mL"}
